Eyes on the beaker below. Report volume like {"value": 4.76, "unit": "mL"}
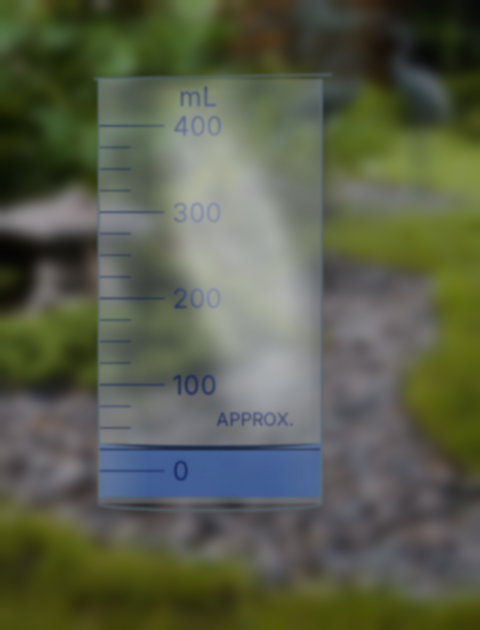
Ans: {"value": 25, "unit": "mL"}
